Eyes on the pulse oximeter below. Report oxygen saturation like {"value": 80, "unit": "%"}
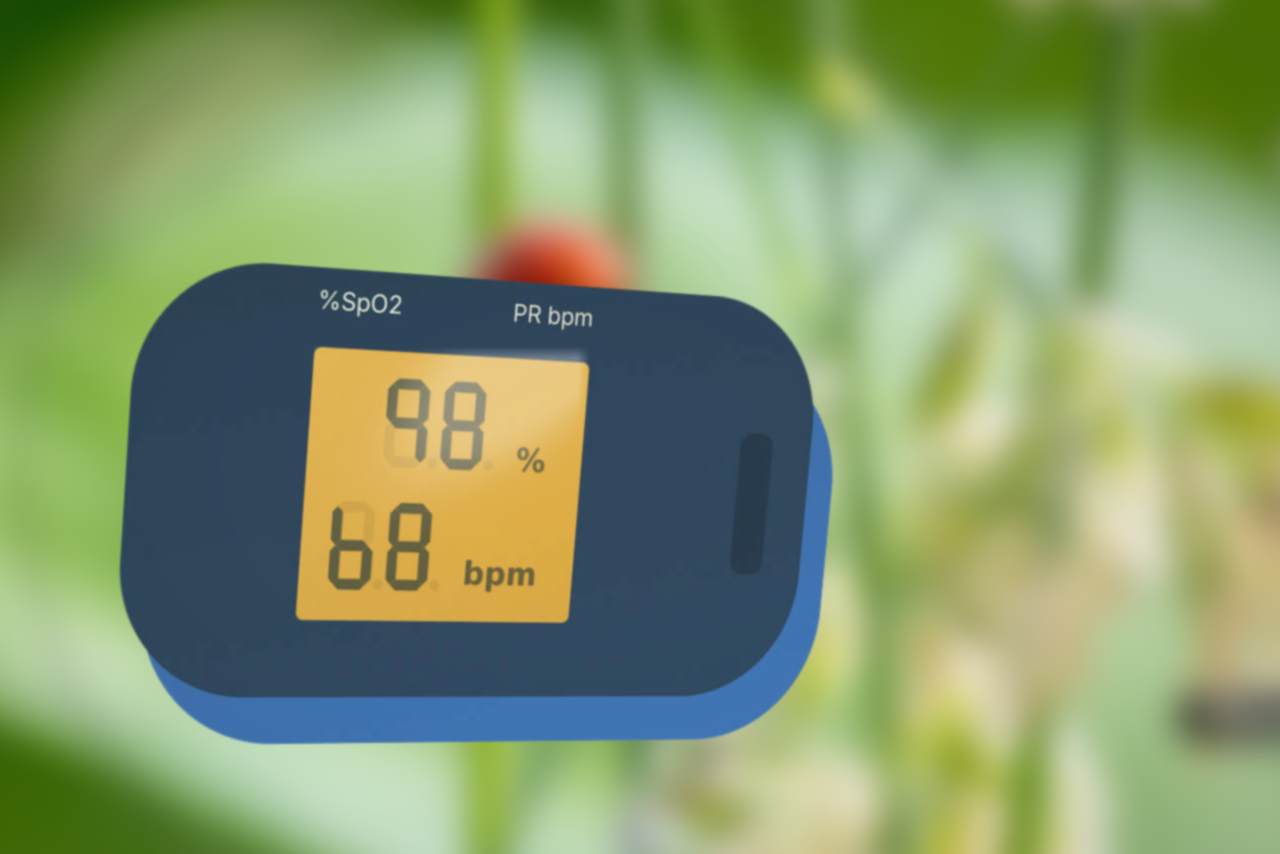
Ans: {"value": 98, "unit": "%"}
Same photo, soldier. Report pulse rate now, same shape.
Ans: {"value": 68, "unit": "bpm"}
